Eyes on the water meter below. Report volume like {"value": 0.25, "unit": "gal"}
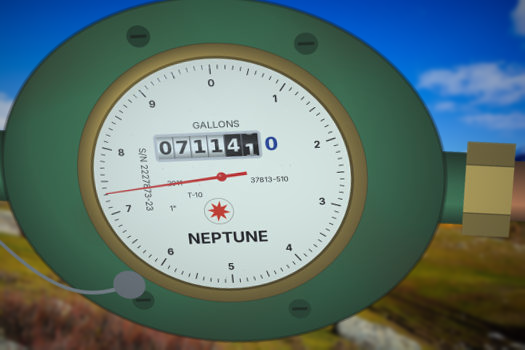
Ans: {"value": 711407.3, "unit": "gal"}
